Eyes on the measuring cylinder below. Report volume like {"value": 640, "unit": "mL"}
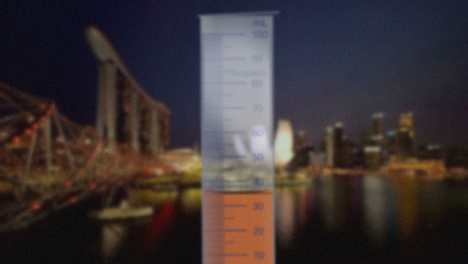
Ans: {"value": 35, "unit": "mL"}
